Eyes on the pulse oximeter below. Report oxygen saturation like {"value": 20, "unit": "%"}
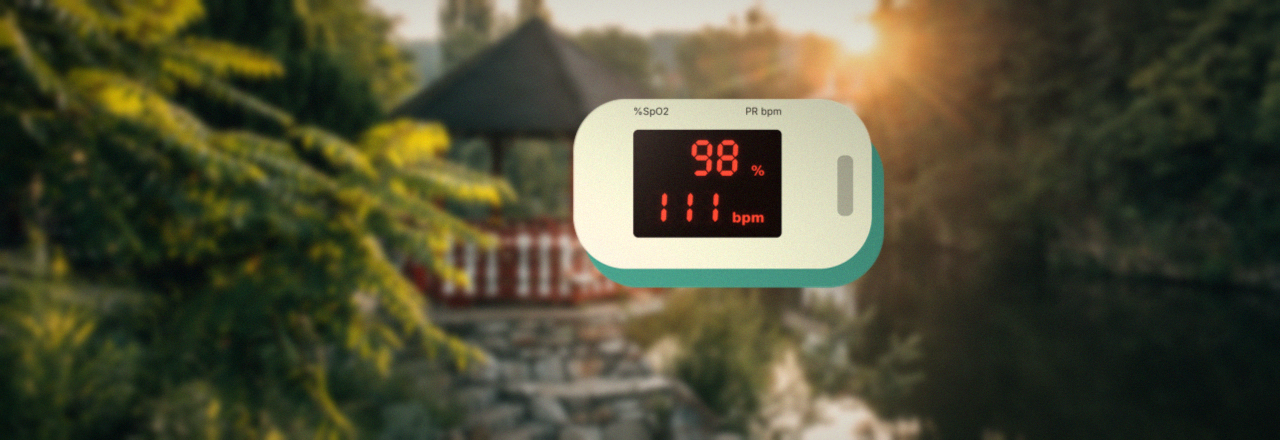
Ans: {"value": 98, "unit": "%"}
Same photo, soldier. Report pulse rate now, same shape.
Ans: {"value": 111, "unit": "bpm"}
